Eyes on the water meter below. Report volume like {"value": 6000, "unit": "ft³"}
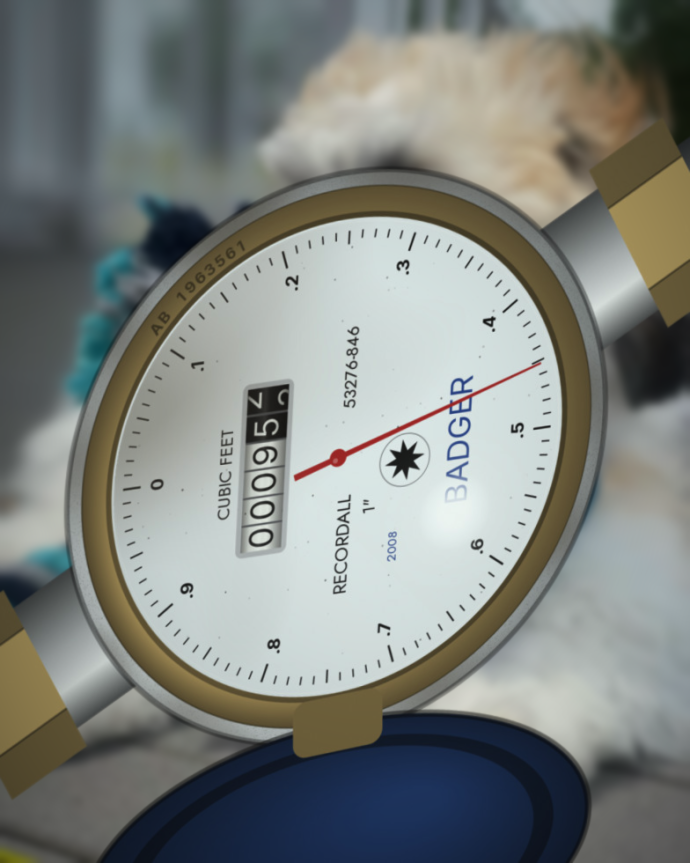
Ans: {"value": 952.45, "unit": "ft³"}
